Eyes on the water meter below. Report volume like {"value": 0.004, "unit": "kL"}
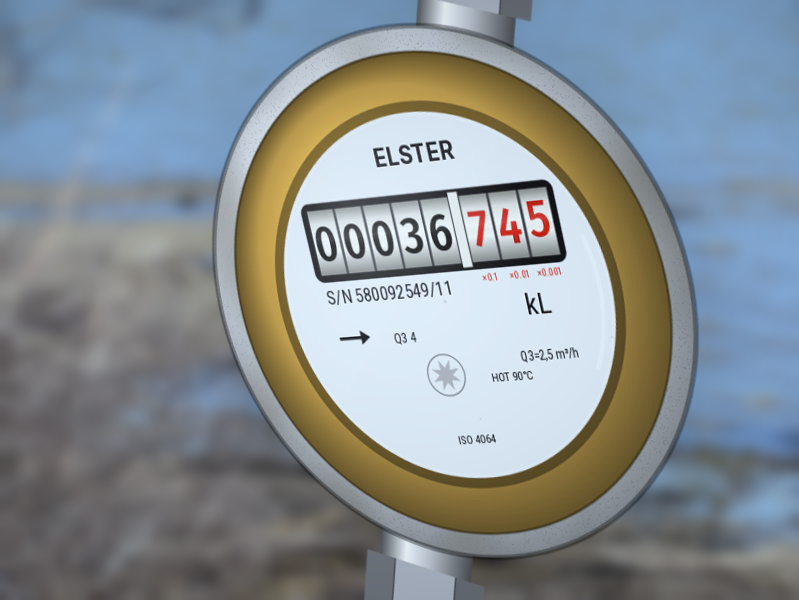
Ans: {"value": 36.745, "unit": "kL"}
